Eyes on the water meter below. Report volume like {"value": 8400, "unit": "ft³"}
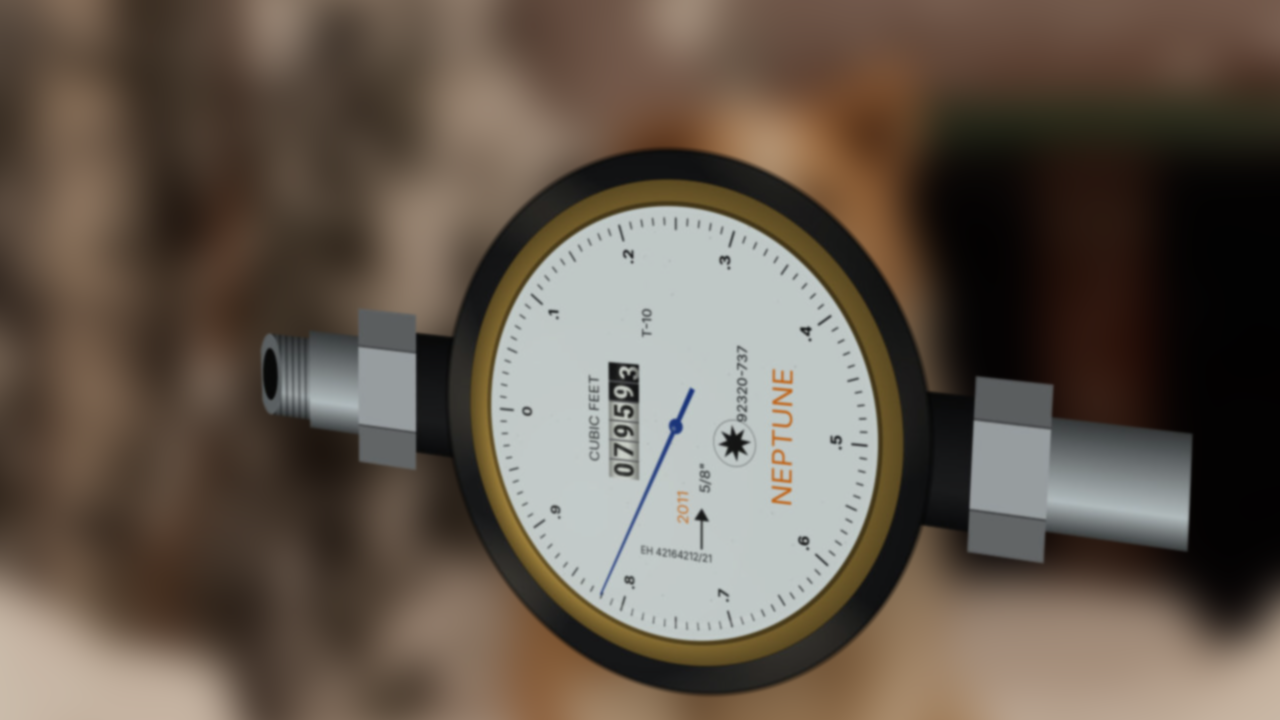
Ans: {"value": 79592.82, "unit": "ft³"}
